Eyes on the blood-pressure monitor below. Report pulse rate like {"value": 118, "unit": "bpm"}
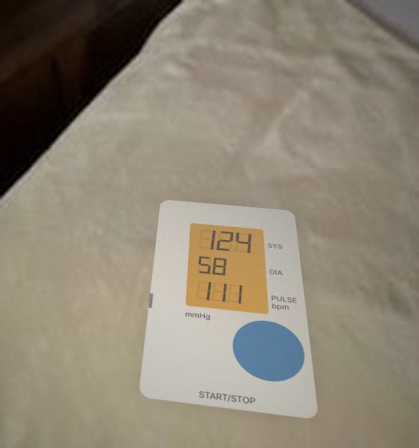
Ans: {"value": 111, "unit": "bpm"}
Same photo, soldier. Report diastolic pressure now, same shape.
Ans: {"value": 58, "unit": "mmHg"}
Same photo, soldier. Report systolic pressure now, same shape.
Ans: {"value": 124, "unit": "mmHg"}
